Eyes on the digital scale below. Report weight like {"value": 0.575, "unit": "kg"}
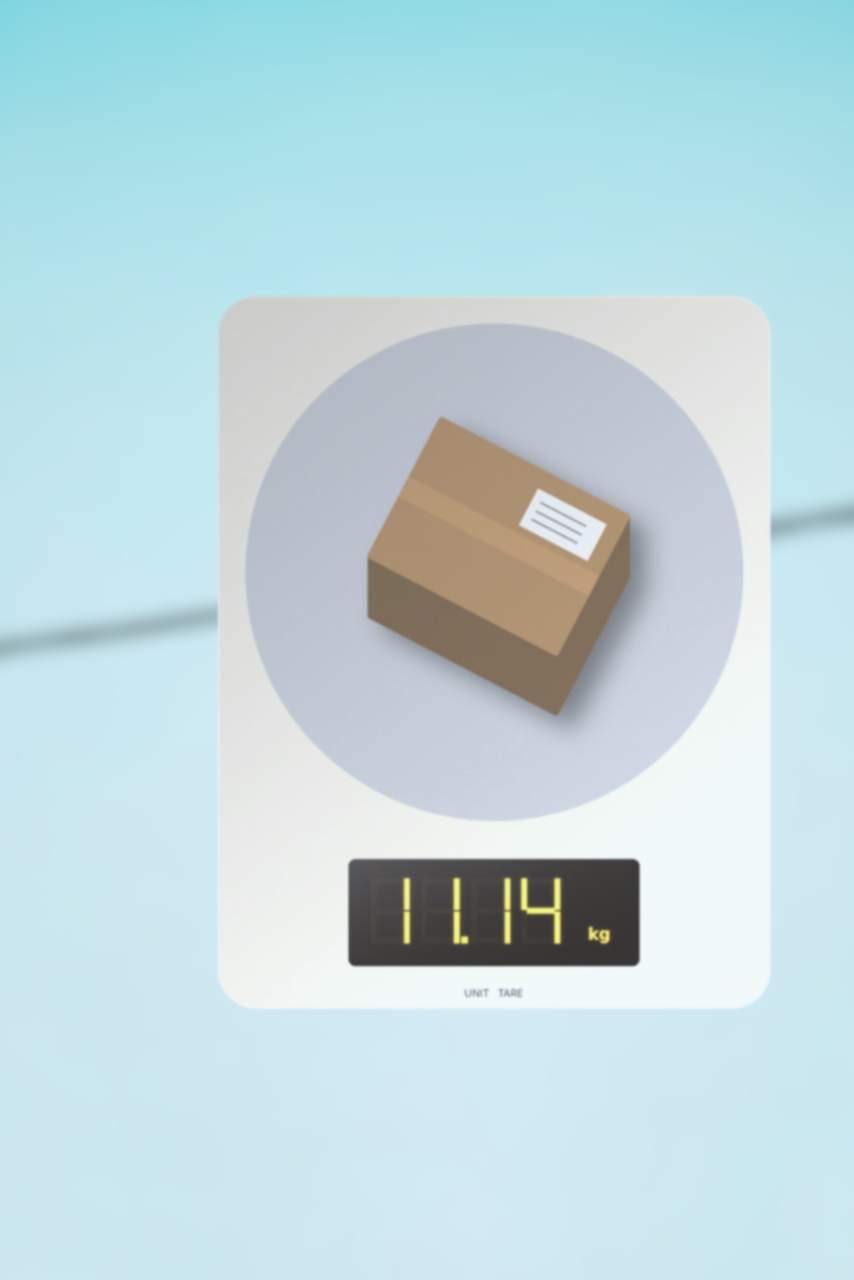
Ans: {"value": 11.14, "unit": "kg"}
